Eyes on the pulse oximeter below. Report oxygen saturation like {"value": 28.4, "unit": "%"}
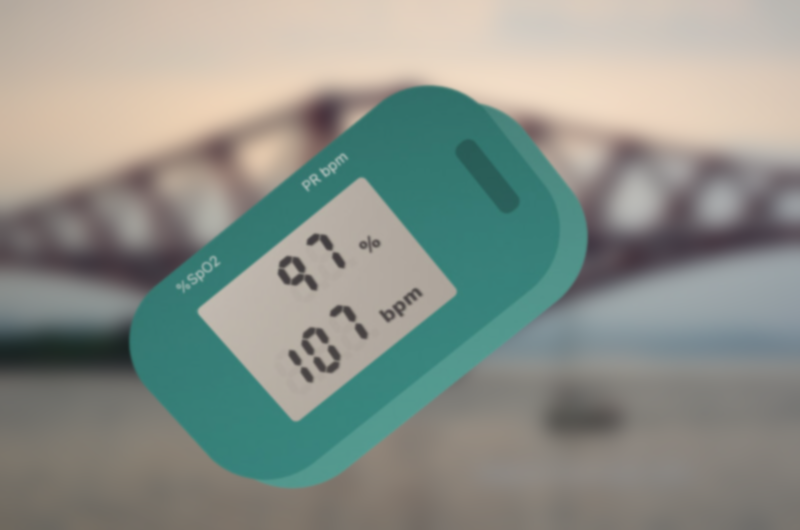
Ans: {"value": 97, "unit": "%"}
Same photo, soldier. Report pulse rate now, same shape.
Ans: {"value": 107, "unit": "bpm"}
